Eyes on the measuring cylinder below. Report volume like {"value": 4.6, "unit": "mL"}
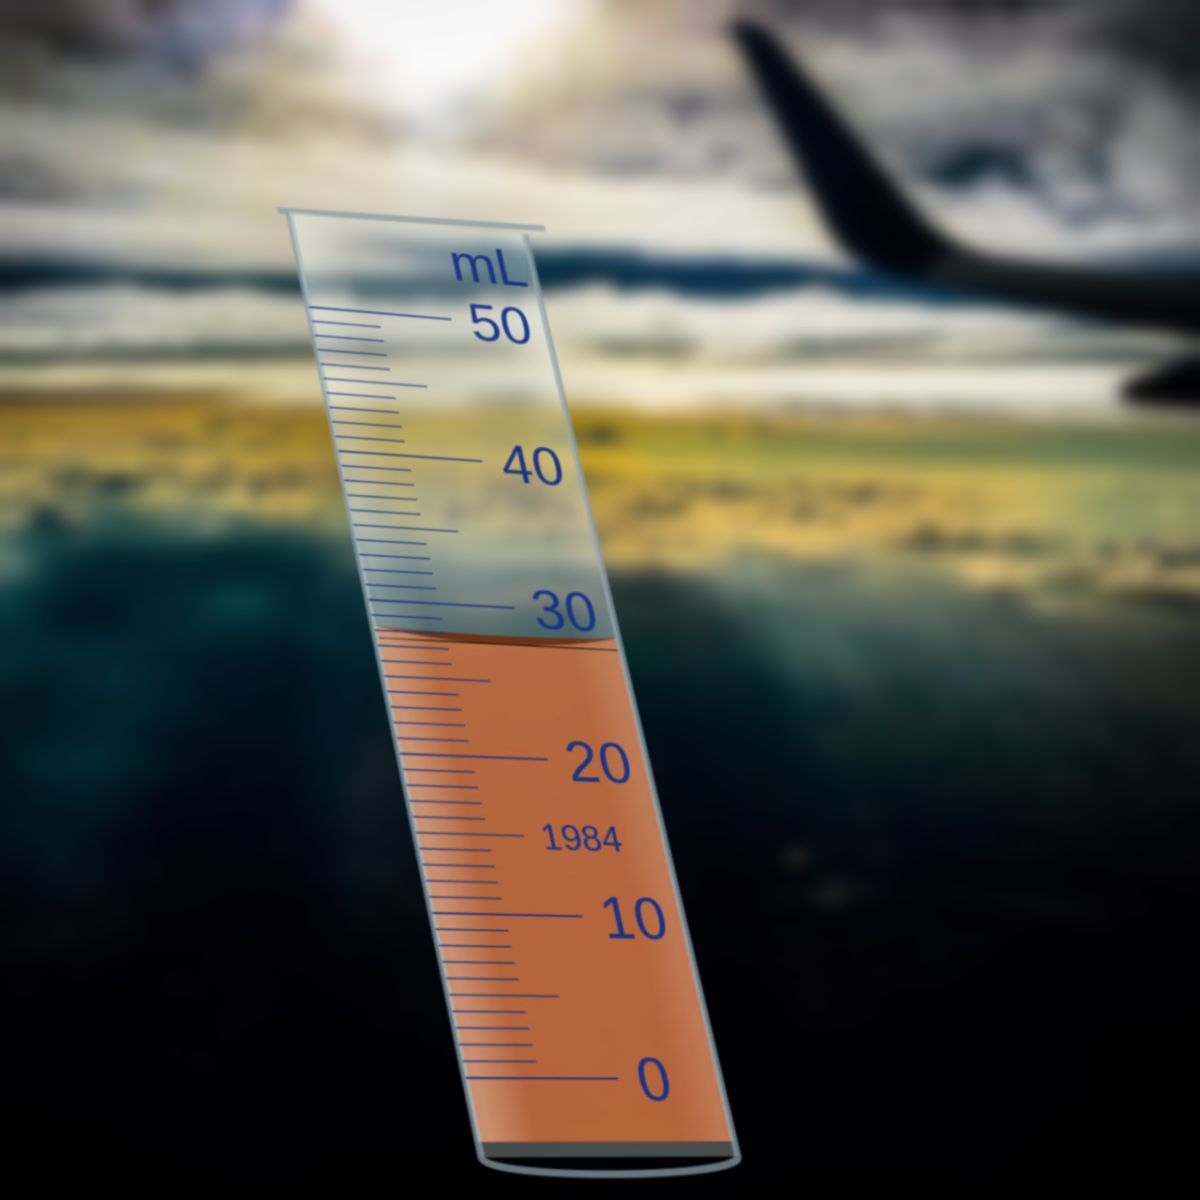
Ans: {"value": 27.5, "unit": "mL"}
